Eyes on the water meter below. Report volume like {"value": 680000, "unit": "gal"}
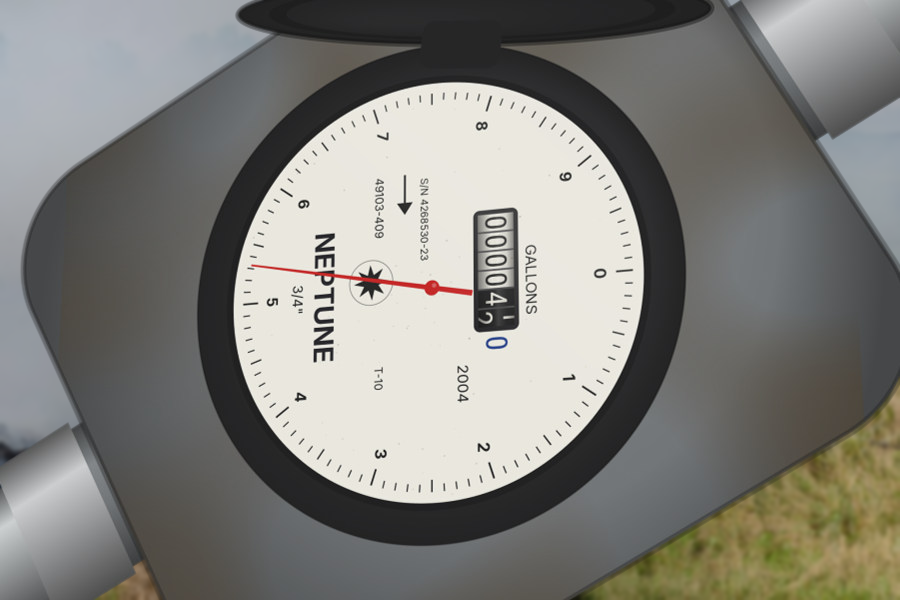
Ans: {"value": 415.3, "unit": "gal"}
